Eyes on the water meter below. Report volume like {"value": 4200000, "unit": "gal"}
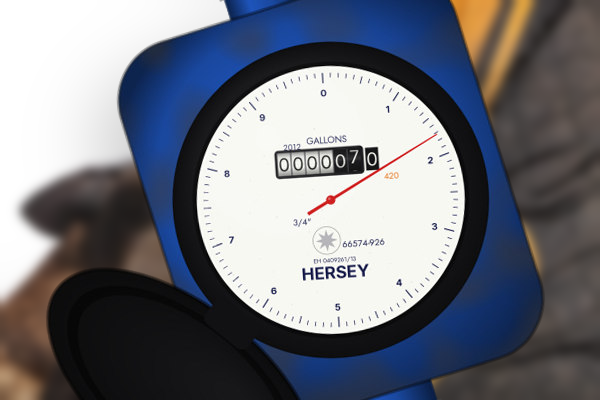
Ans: {"value": 71.7, "unit": "gal"}
